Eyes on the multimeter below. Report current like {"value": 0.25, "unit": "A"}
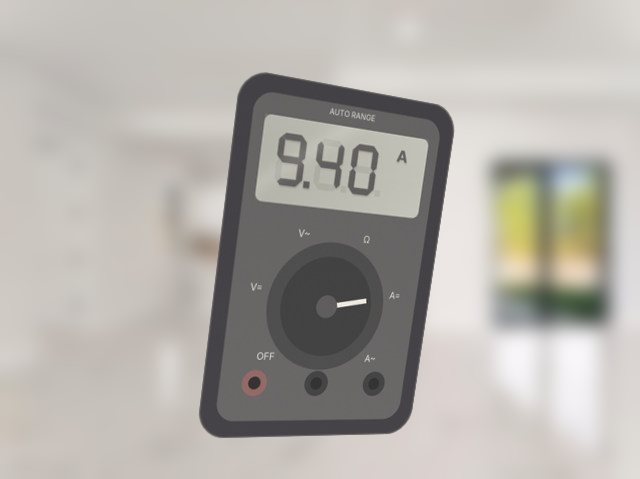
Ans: {"value": 9.40, "unit": "A"}
